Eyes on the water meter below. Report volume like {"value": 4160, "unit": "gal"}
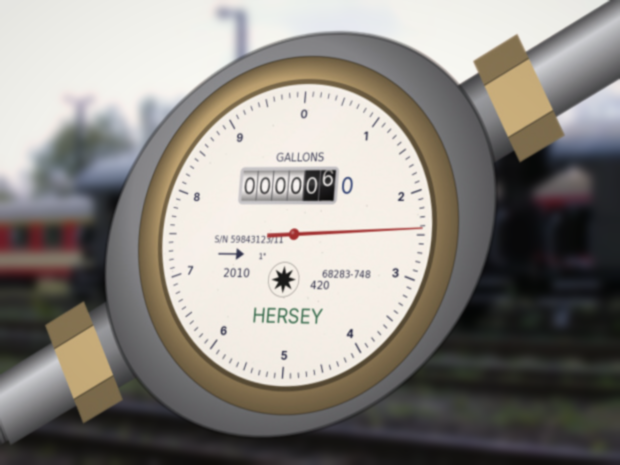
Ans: {"value": 62.4, "unit": "gal"}
